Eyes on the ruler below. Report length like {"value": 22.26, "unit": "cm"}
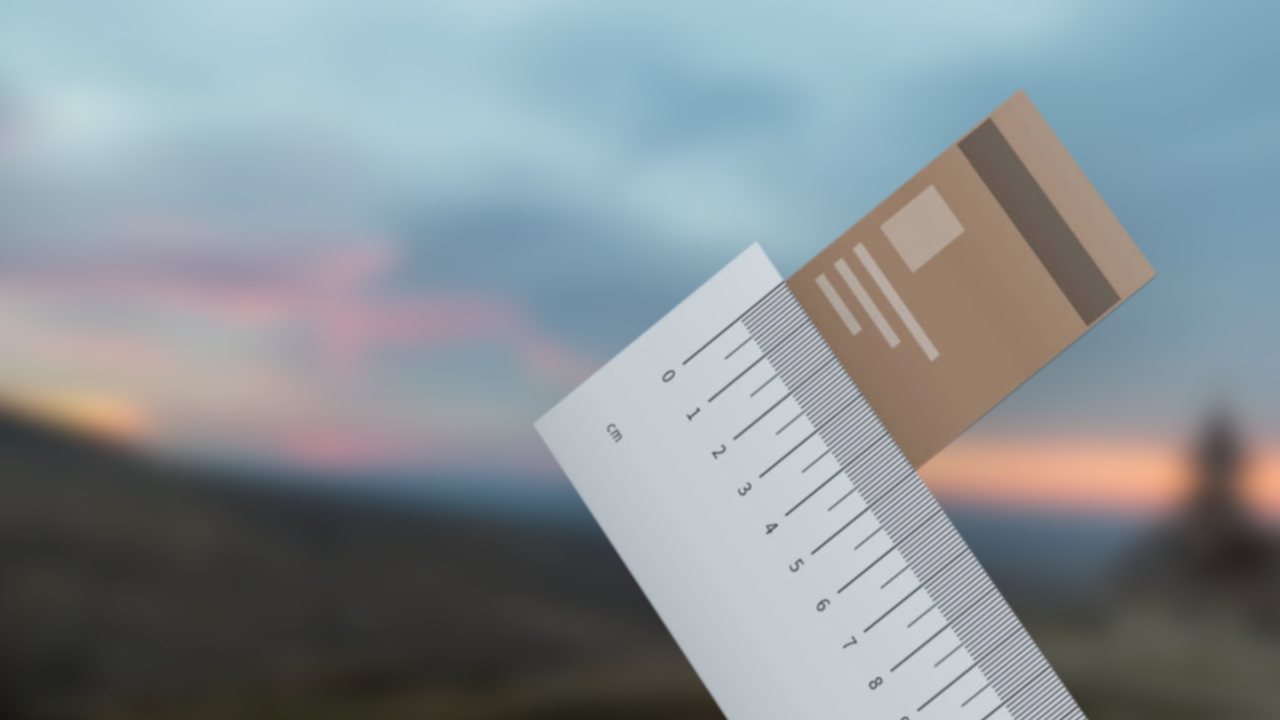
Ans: {"value": 5, "unit": "cm"}
